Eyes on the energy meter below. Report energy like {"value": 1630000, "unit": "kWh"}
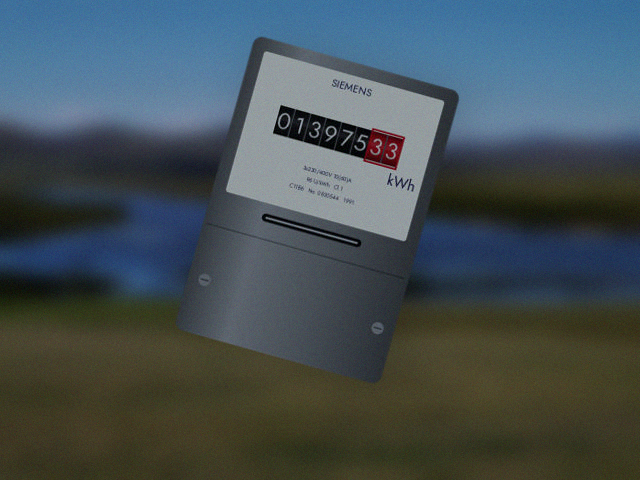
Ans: {"value": 13975.33, "unit": "kWh"}
